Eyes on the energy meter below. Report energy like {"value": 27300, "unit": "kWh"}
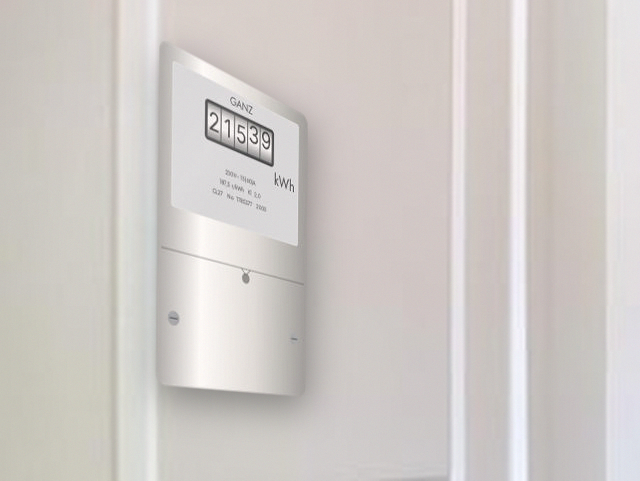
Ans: {"value": 21539, "unit": "kWh"}
